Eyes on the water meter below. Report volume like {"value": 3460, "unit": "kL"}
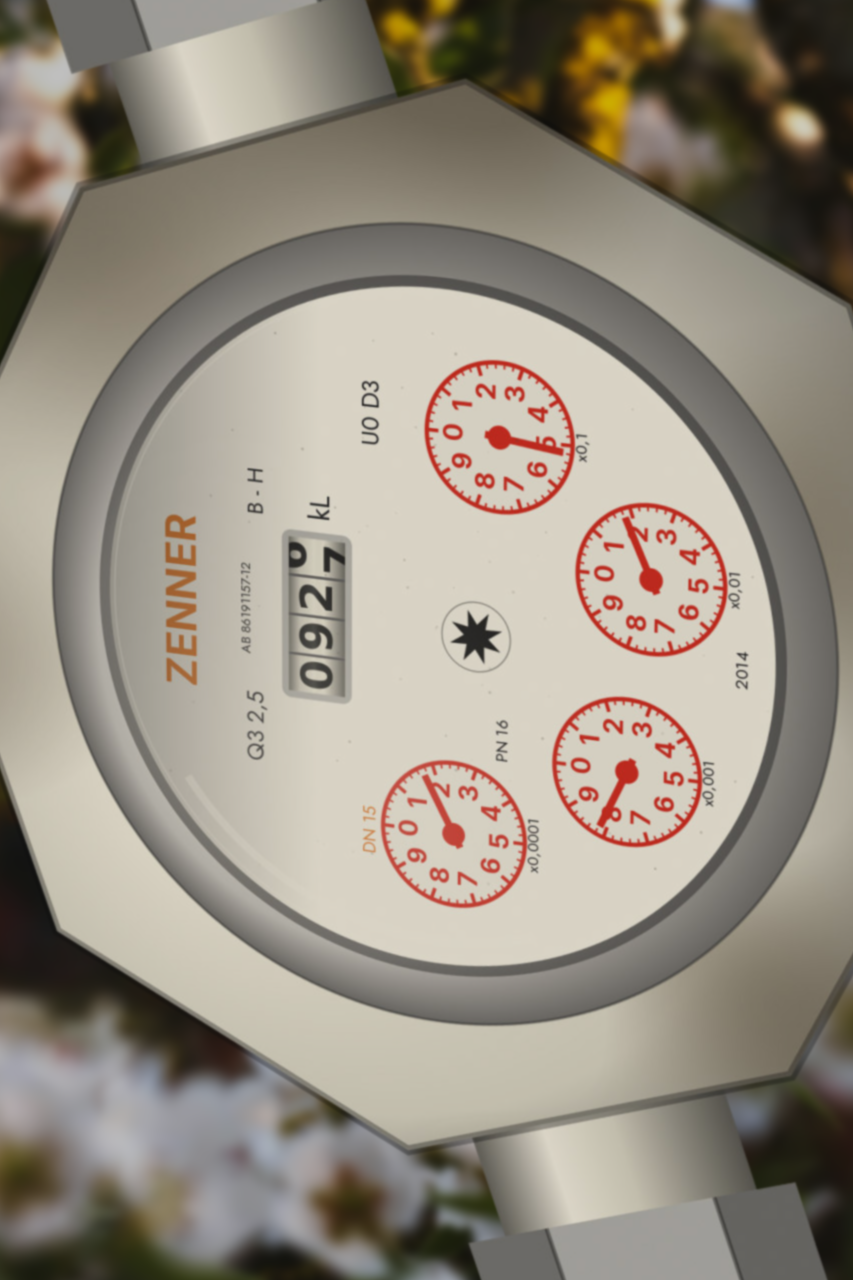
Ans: {"value": 926.5181, "unit": "kL"}
